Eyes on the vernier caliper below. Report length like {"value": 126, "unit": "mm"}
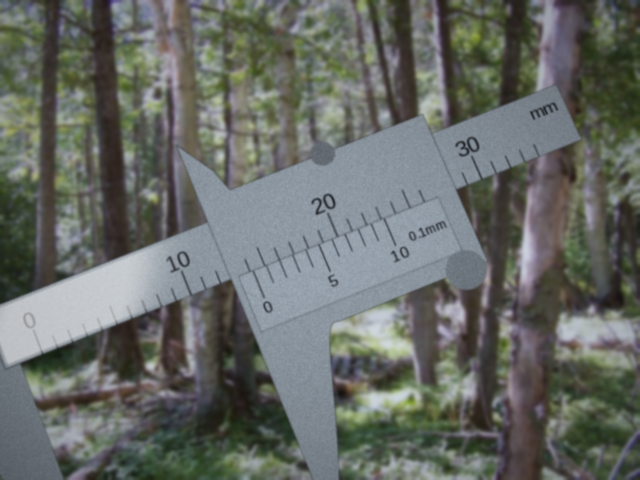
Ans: {"value": 14.2, "unit": "mm"}
